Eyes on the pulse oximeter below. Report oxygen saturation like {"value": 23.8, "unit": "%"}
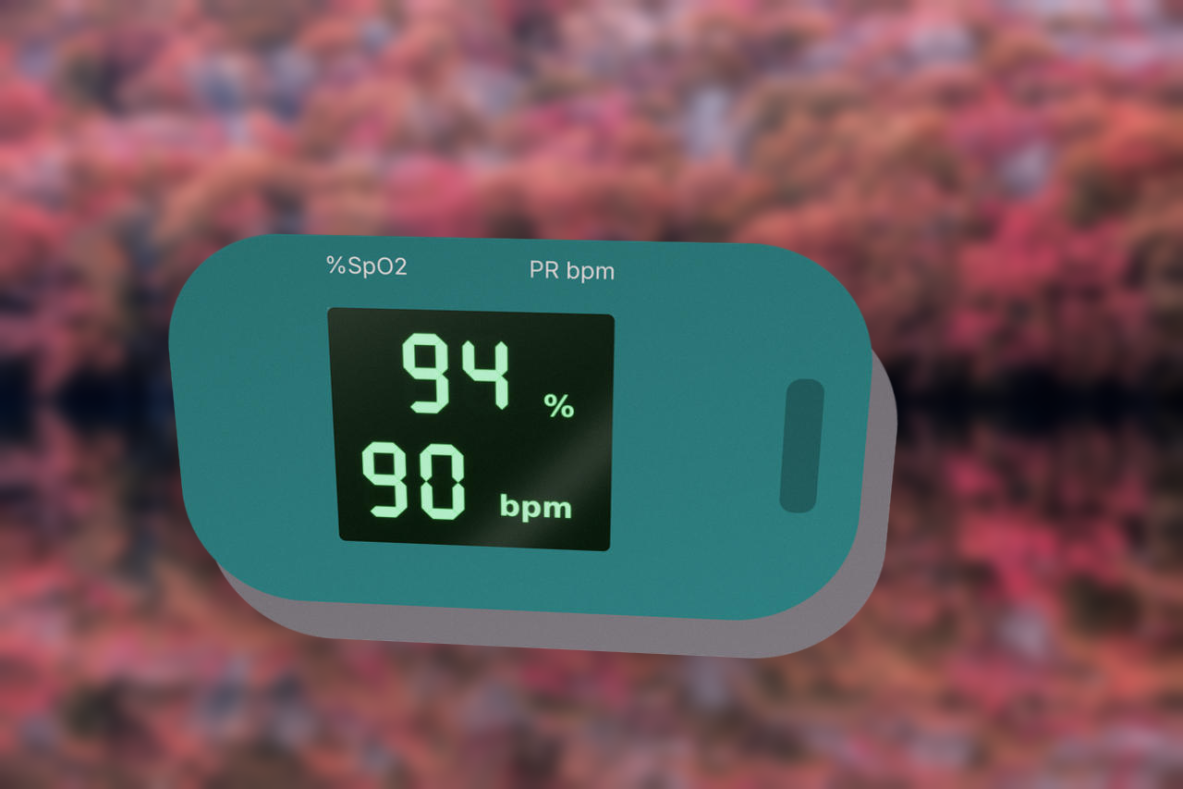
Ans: {"value": 94, "unit": "%"}
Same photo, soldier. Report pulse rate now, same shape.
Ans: {"value": 90, "unit": "bpm"}
